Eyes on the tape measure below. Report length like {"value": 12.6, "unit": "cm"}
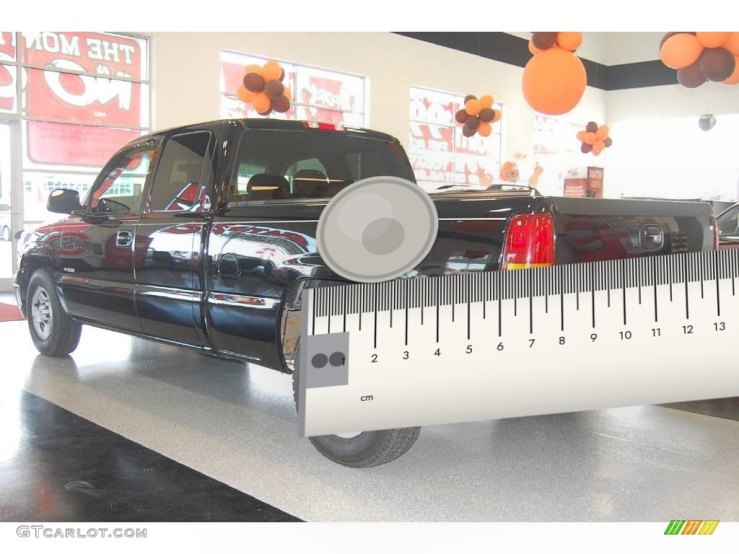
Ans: {"value": 4, "unit": "cm"}
